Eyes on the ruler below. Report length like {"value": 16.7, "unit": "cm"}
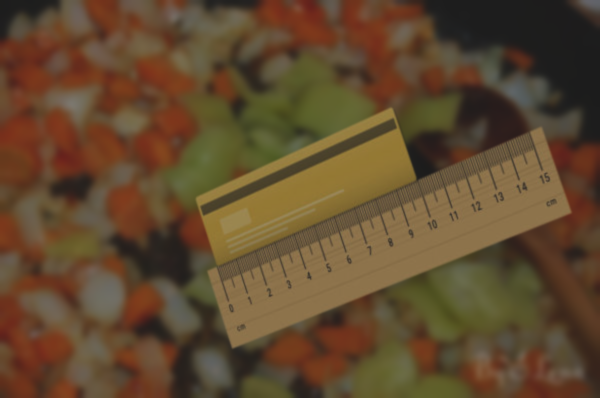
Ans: {"value": 10, "unit": "cm"}
